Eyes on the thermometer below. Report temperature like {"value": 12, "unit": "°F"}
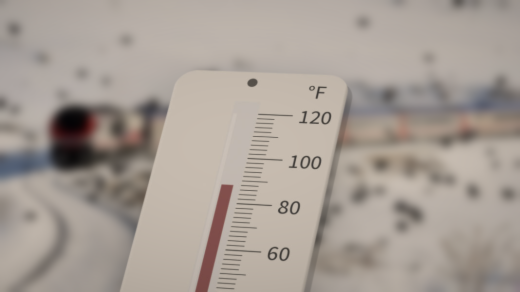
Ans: {"value": 88, "unit": "°F"}
